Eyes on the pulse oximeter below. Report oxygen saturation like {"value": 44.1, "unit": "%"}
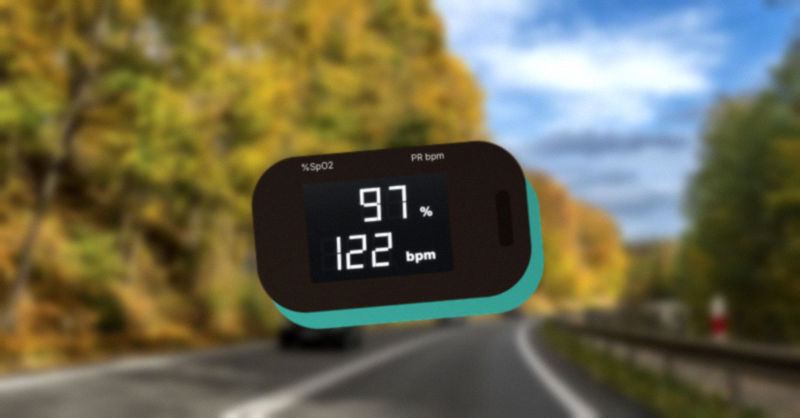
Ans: {"value": 97, "unit": "%"}
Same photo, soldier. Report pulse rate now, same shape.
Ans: {"value": 122, "unit": "bpm"}
